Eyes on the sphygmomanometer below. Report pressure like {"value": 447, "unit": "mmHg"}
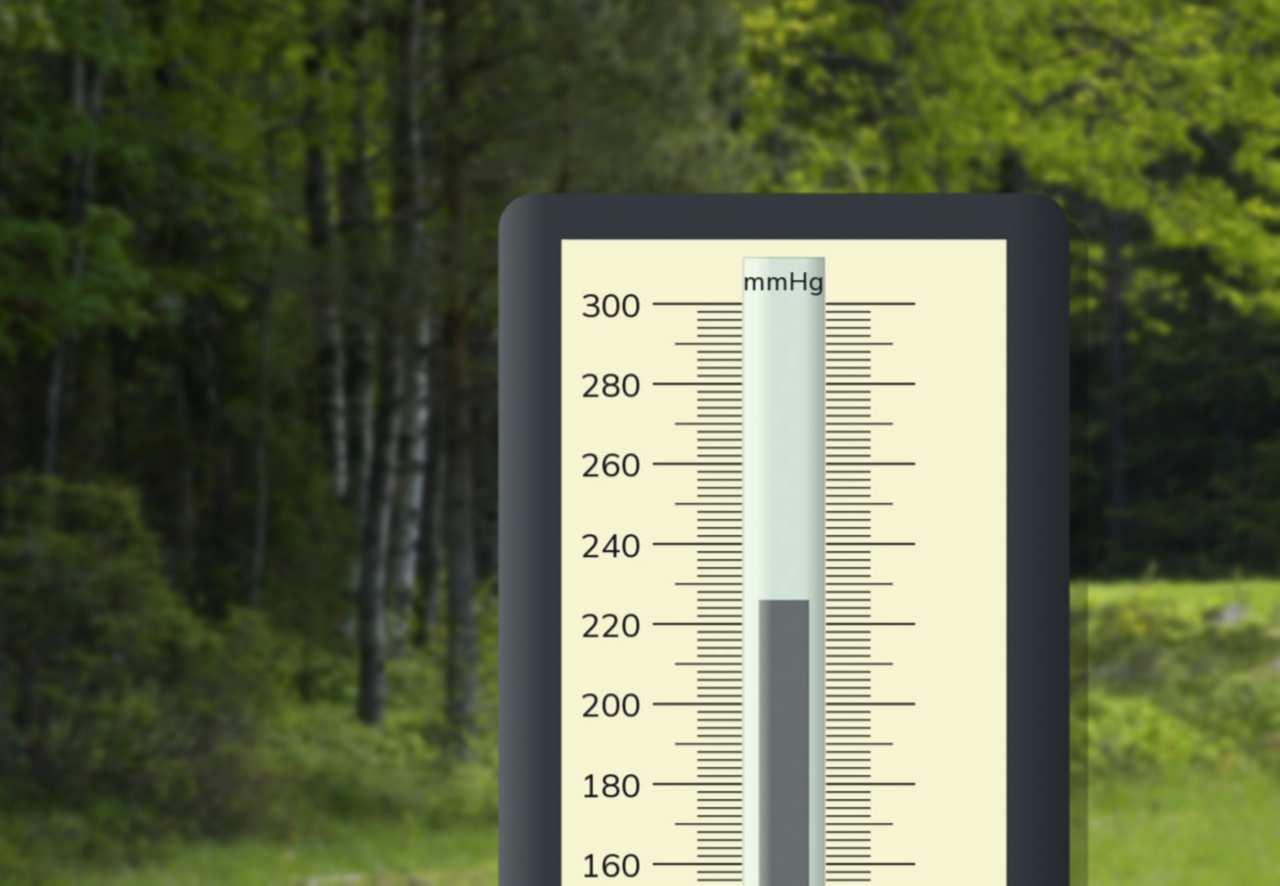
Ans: {"value": 226, "unit": "mmHg"}
